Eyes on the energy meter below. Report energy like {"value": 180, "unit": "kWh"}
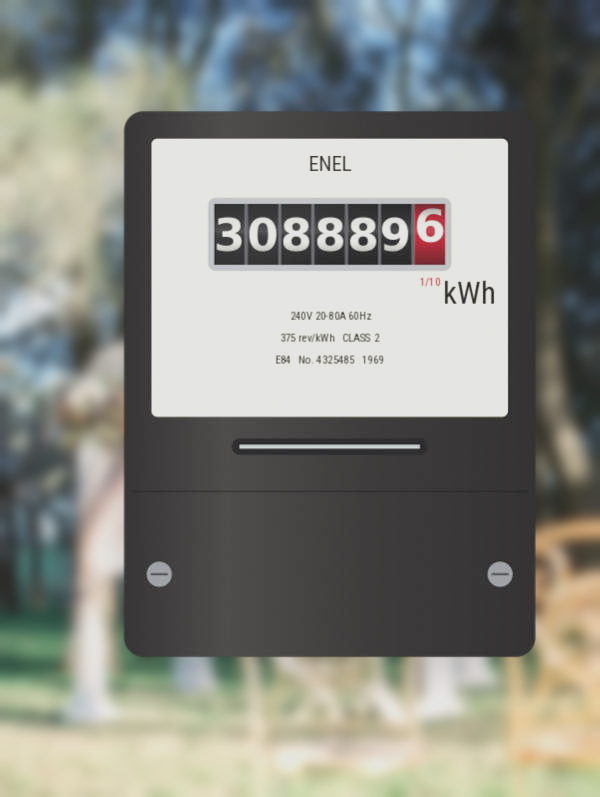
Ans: {"value": 308889.6, "unit": "kWh"}
